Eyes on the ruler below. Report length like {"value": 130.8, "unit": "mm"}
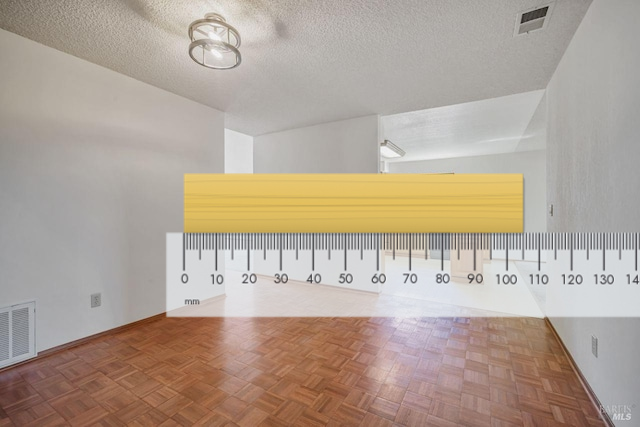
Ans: {"value": 105, "unit": "mm"}
